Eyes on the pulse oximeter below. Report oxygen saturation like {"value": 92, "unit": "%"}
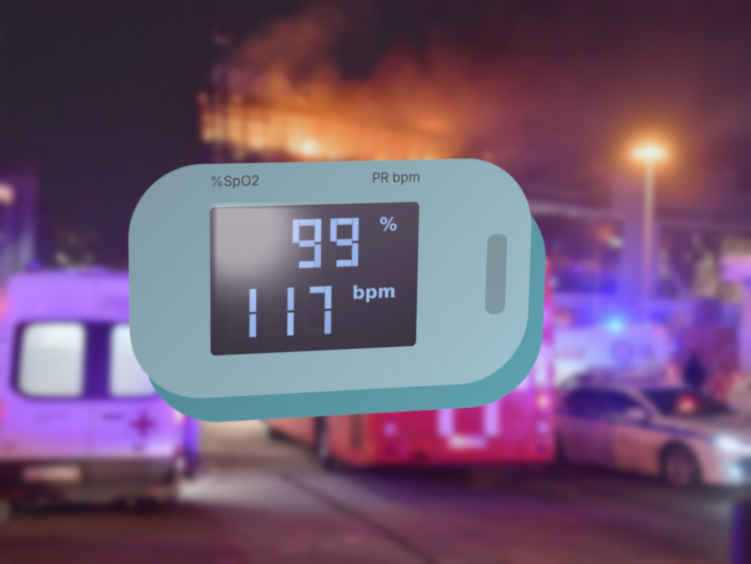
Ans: {"value": 99, "unit": "%"}
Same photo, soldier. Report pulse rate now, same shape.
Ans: {"value": 117, "unit": "bpm"}
